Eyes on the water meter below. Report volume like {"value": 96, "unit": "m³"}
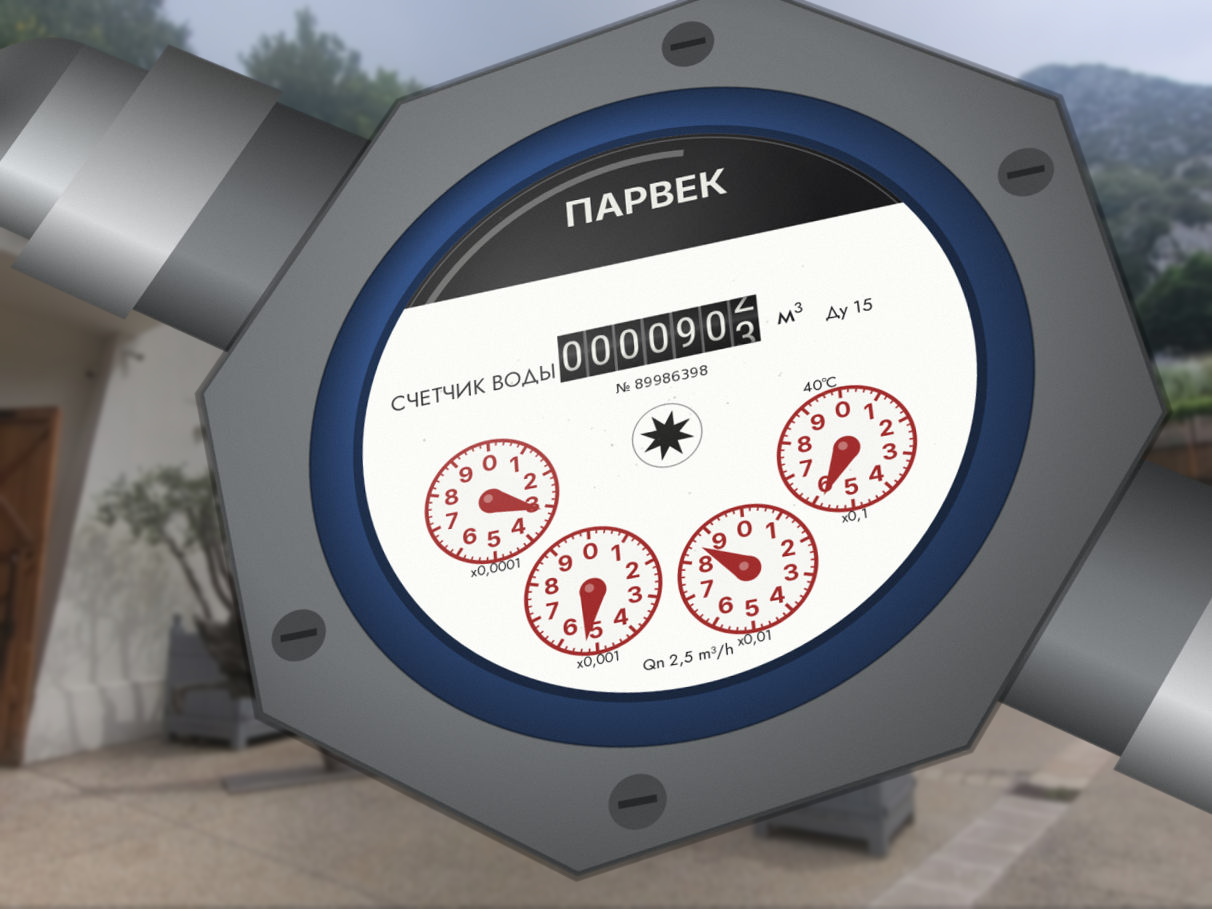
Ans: {"value": 902.5853, "unit": "m³"}
